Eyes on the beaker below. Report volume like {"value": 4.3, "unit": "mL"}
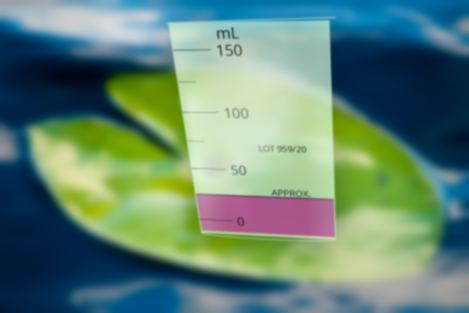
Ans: {"value": 25, "unit": "mL"}
